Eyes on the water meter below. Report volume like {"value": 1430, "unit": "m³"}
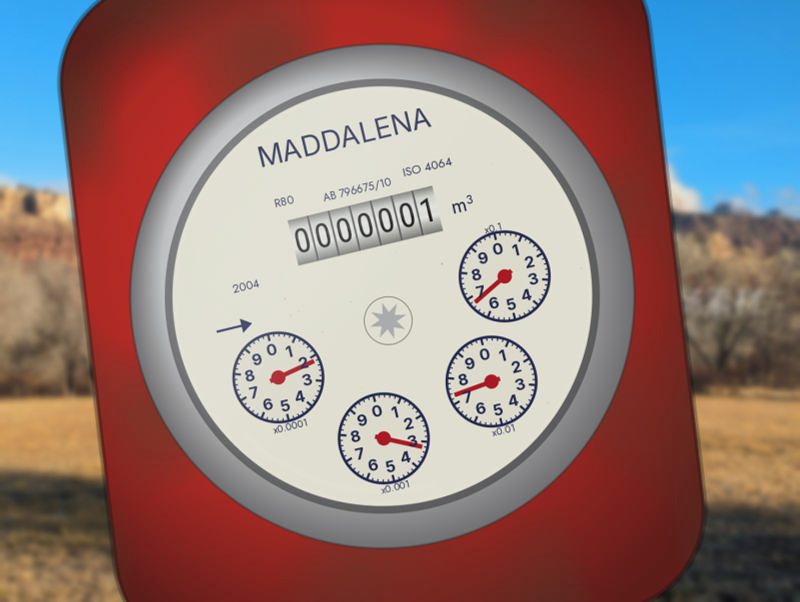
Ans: {"value": 1.6732, "unit": "m³"}
